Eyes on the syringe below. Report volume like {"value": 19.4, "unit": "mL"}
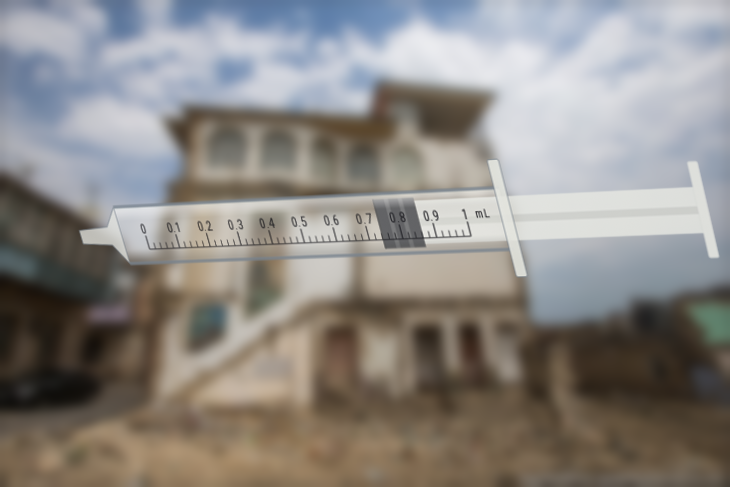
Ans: {"value": 0.74, "unit": "mL"}
